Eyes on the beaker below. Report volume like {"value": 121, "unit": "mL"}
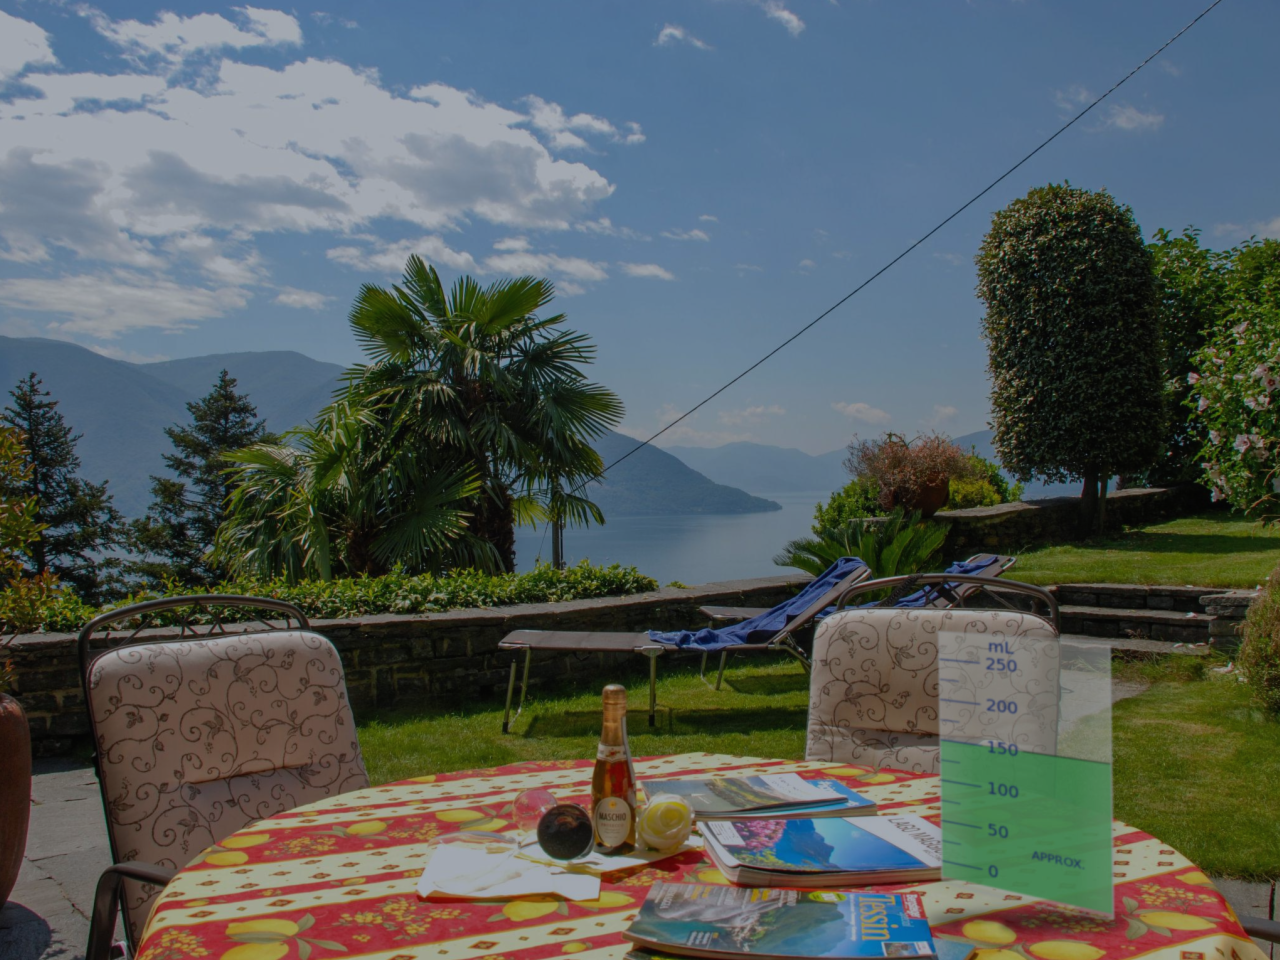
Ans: {"value": 150, "unit": "mL"}
